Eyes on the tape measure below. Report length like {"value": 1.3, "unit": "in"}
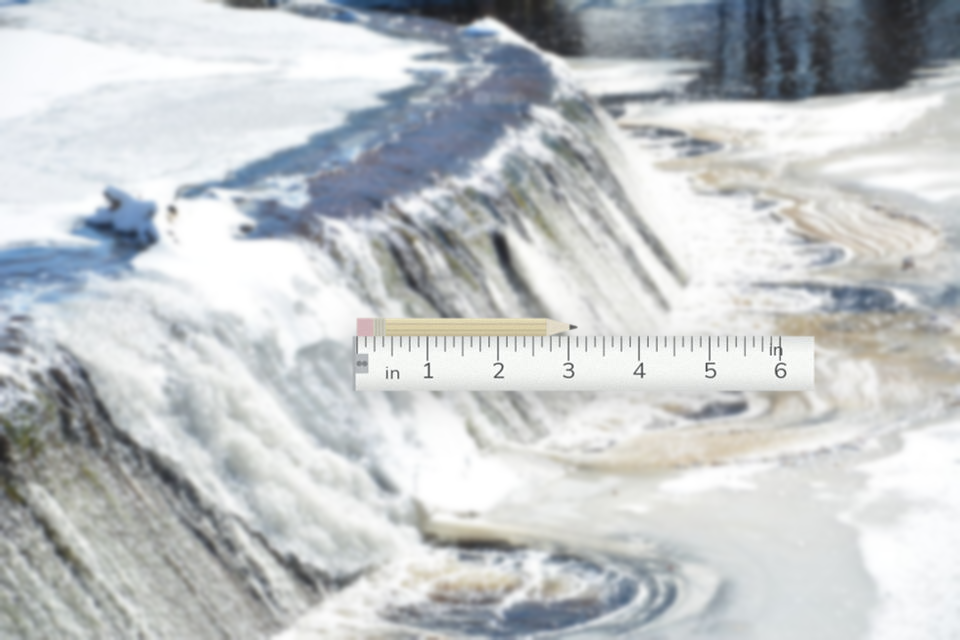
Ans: {"value": 3.125, "unit": "in"}
